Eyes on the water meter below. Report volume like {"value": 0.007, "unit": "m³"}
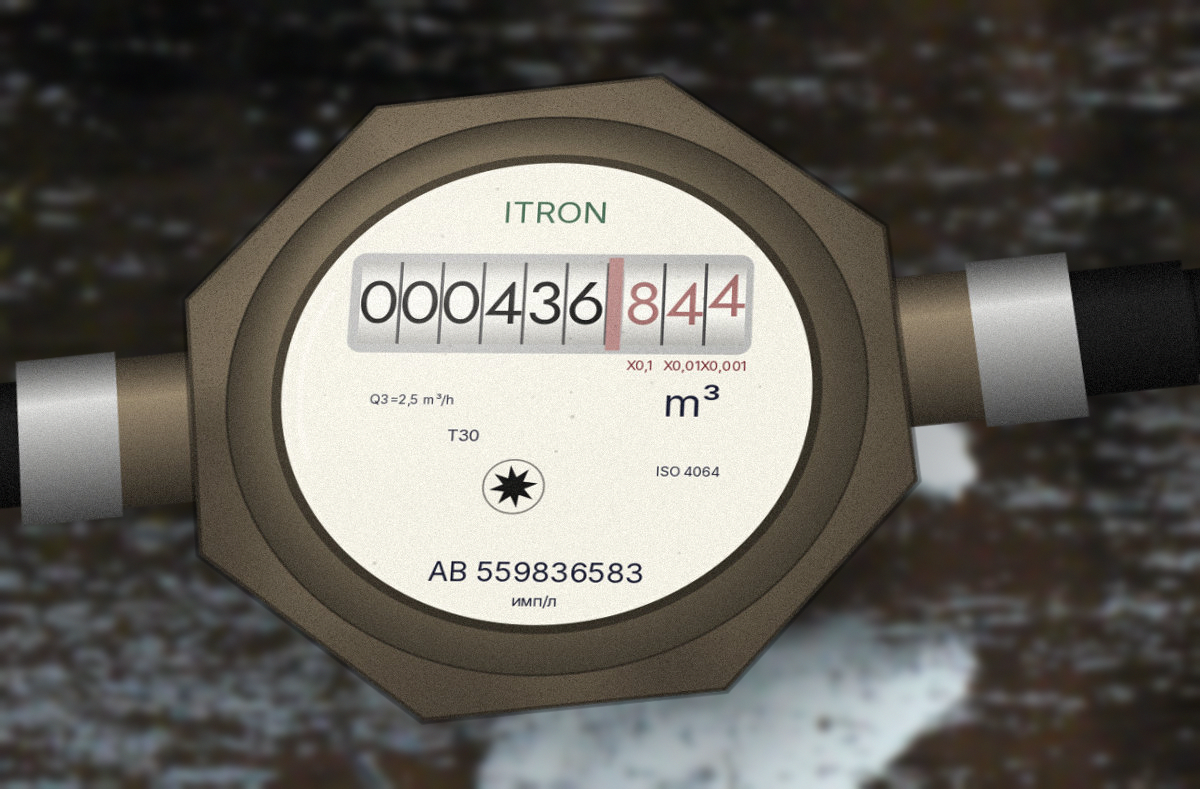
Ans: {"value": 436.844, "unit": "m³"}
